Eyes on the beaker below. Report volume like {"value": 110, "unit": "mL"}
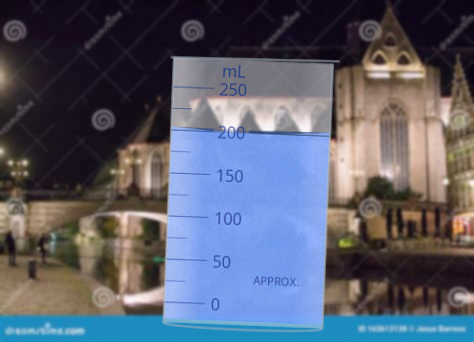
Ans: {"value": 200, "unit": "mL"}
